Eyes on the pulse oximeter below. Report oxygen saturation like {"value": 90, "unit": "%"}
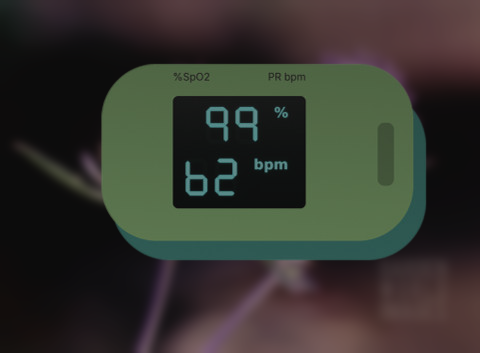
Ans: {"value": 99, "unit": "%"}
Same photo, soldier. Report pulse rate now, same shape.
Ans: {"value": 62, "unit": "bpm"}
